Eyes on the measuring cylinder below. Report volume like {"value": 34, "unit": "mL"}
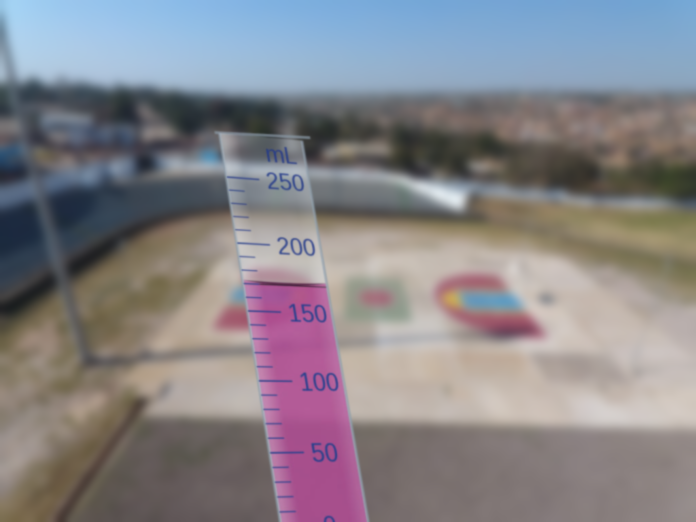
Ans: {"value": 170, "unit": "mL"}
